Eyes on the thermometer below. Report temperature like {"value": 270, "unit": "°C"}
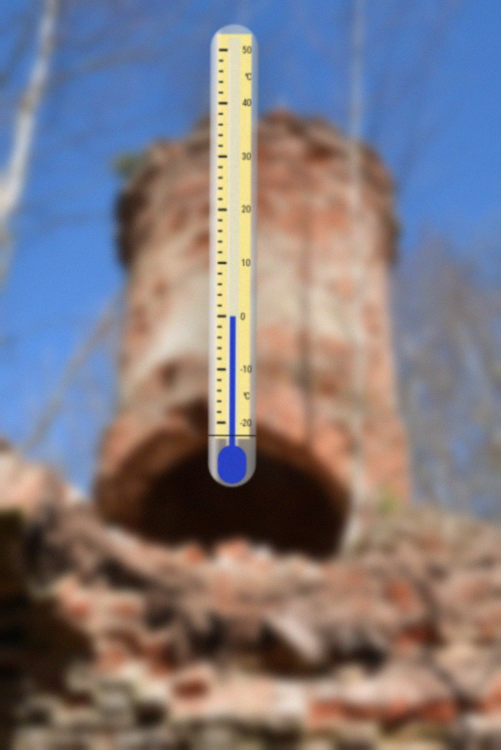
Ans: {"value": 0, "unit": "°C"}
